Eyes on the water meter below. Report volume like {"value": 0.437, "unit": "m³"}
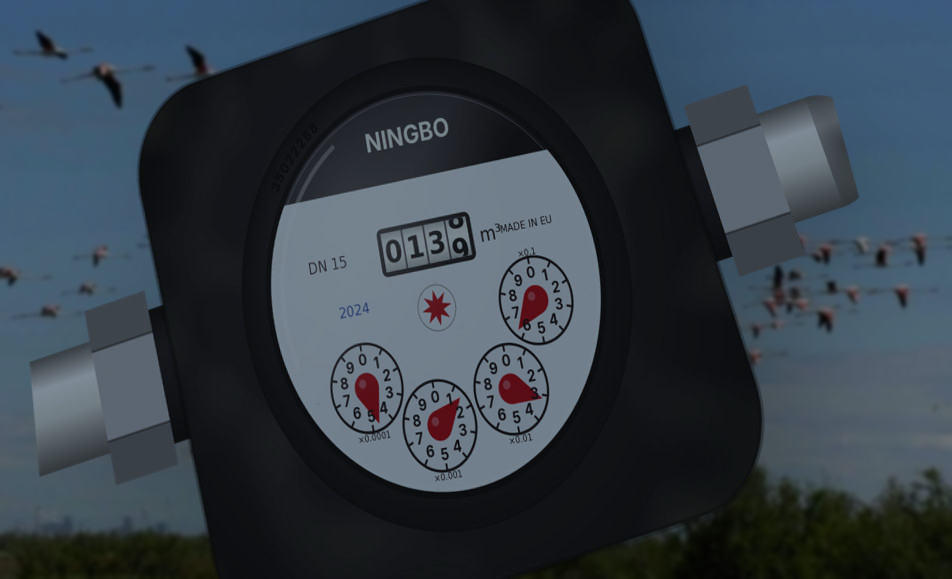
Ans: {"value": 138.6314, "unit": "m³"}
